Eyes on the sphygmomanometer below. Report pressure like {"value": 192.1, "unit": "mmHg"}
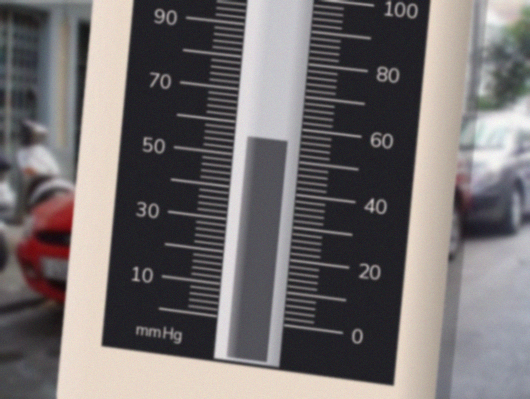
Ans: {"value": 56, "unit": "mmHg"}
